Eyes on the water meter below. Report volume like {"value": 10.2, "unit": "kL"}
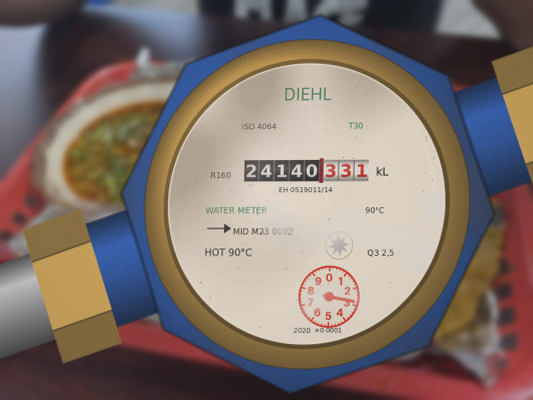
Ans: {"value": 24140.3312, "unit": "kL"}
